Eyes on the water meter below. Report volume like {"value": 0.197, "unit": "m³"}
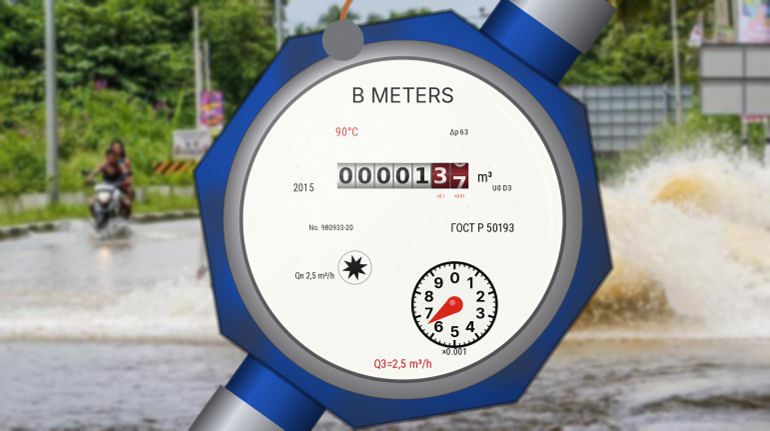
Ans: {"value": 1.366, "unit": "m³"}
